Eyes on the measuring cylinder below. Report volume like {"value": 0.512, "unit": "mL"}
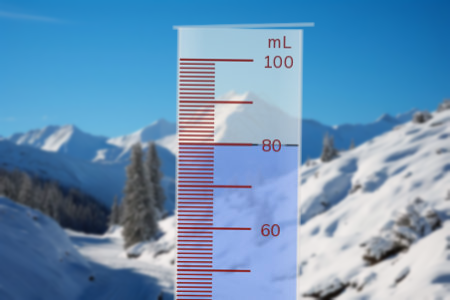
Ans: {"value": 80, "unit": "mL"}
